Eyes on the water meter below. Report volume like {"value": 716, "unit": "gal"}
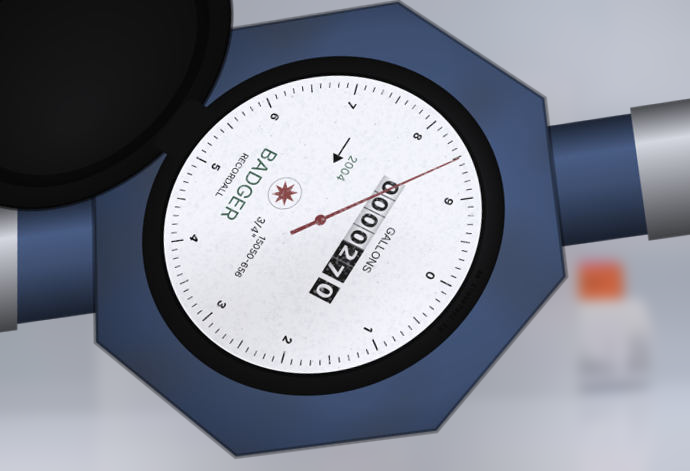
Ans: {"value": 268.5, "unit": "gal"}
